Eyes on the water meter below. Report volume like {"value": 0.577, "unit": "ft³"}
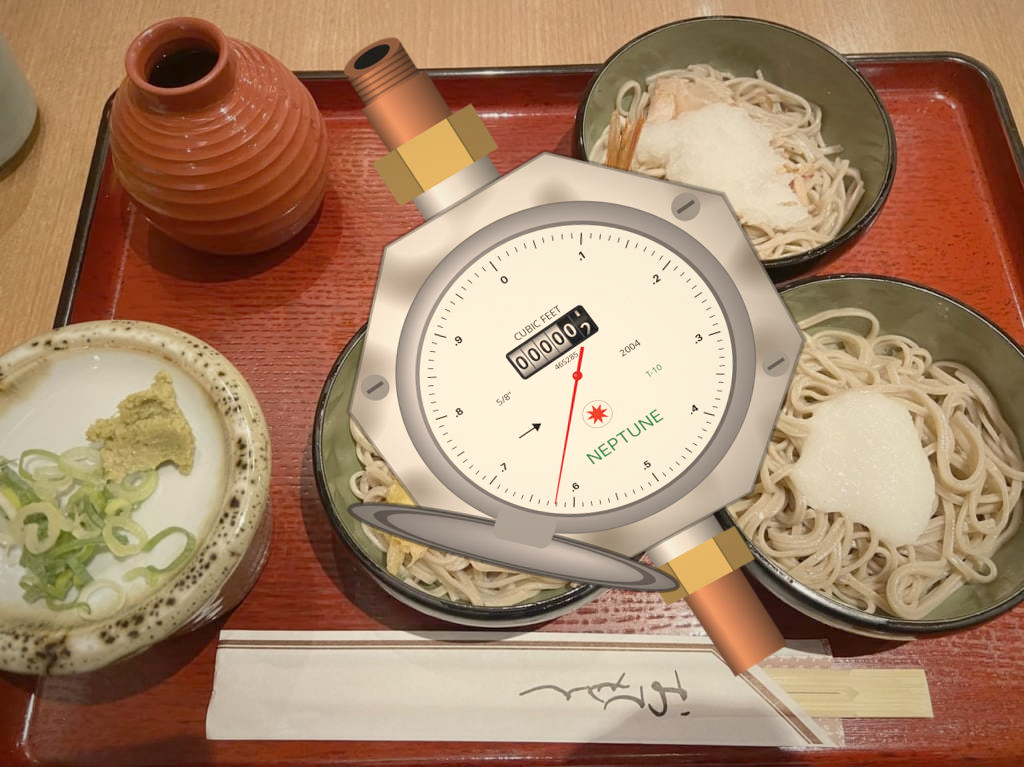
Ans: {"value": 1.62, "unit": "ft³"}
